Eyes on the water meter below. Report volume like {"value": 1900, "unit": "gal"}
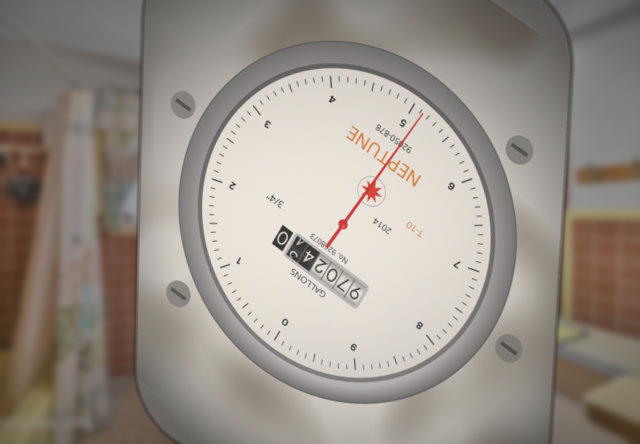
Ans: {"value": 9702435.1, "unit": "gal"}
